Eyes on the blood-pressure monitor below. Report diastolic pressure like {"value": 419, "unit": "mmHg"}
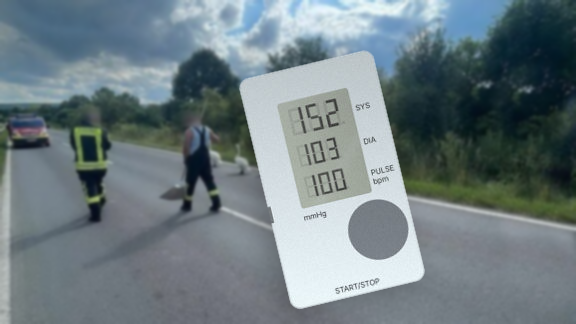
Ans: {"value": 103, "unit": "mmHg"}
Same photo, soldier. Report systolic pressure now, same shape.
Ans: {"value": 152, "unit": "mmHg"}
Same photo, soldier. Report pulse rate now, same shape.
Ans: {"value": 100, "unit": "bpm"}
